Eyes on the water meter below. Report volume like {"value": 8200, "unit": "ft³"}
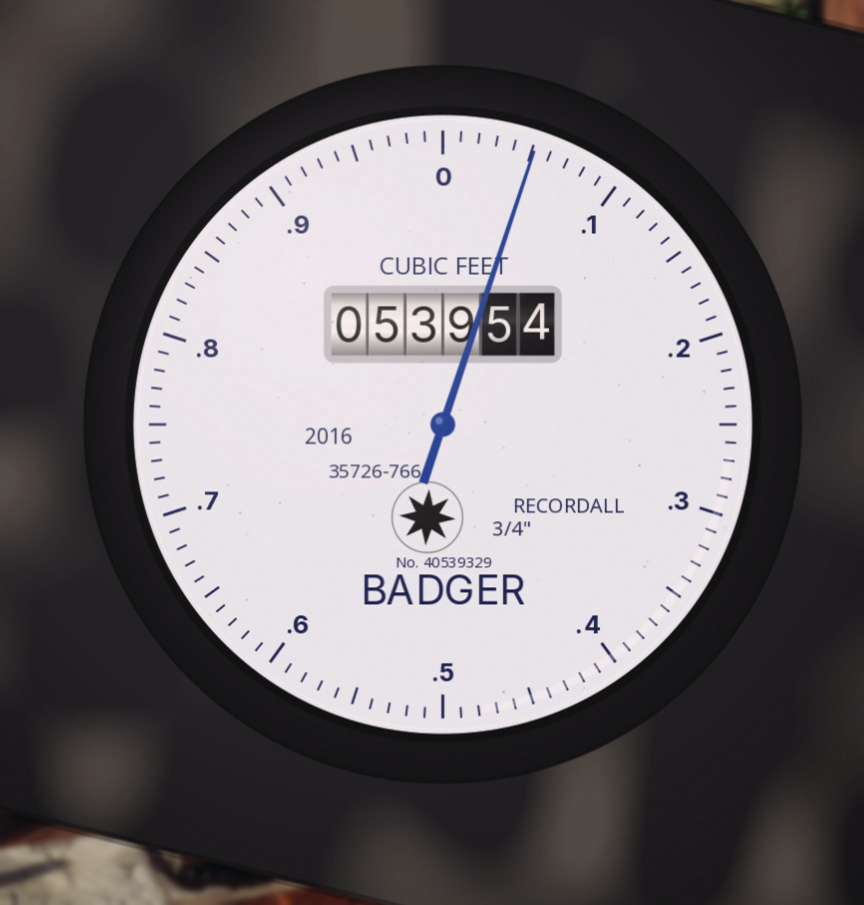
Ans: {"value": 53954.05, "unit": "ft³"}
